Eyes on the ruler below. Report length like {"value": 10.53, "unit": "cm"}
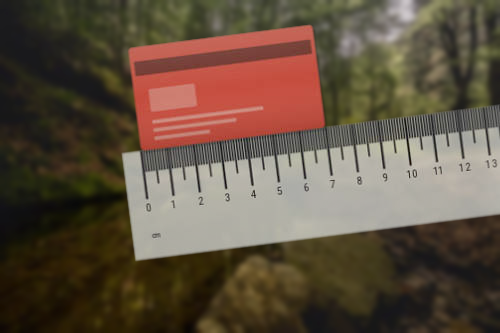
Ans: {"value": 7, "unit": "cm"}
